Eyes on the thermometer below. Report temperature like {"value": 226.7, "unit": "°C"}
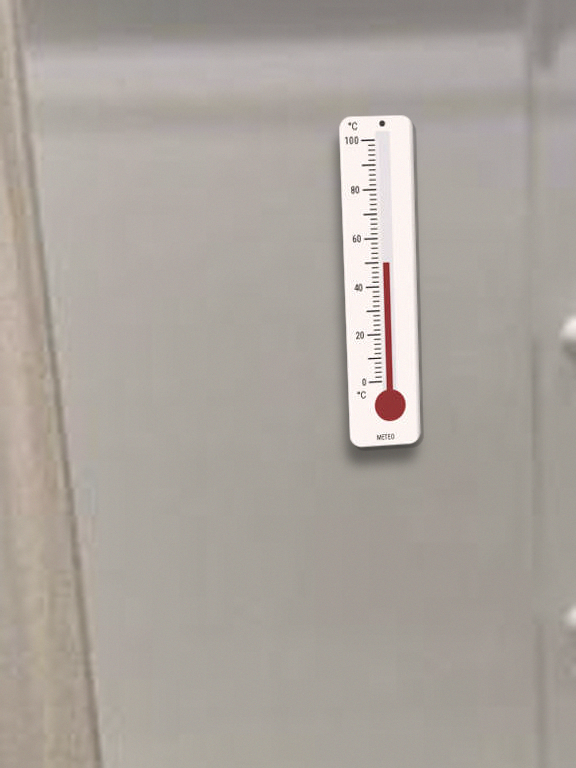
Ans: {"value": 50, "unit": "°C"}
